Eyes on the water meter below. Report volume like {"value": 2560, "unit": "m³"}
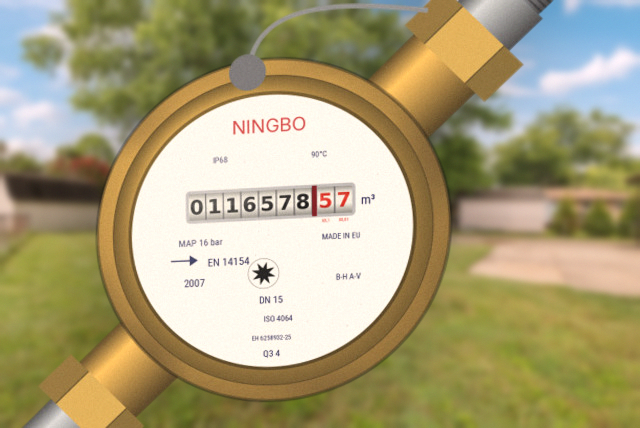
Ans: {"value": 116578.57, "unit": "m³"}
